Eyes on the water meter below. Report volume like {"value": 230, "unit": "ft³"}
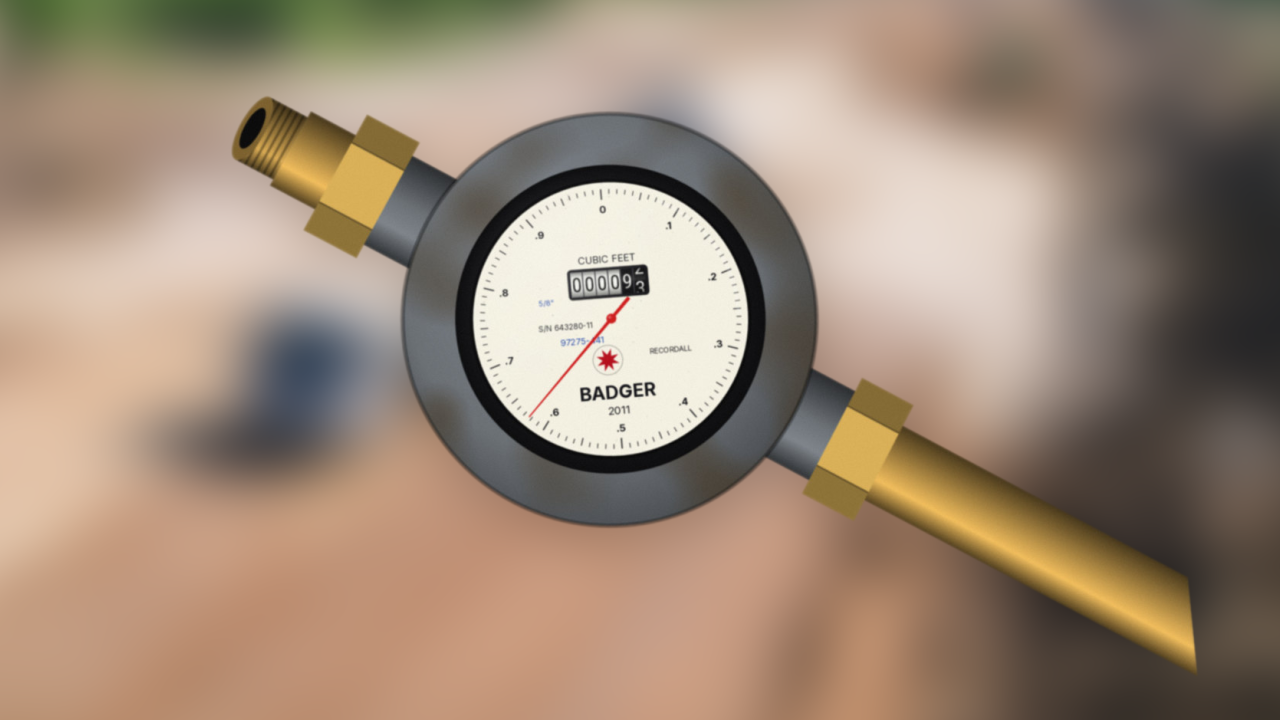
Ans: {"value": 92.62, "unit": "ft³"}
